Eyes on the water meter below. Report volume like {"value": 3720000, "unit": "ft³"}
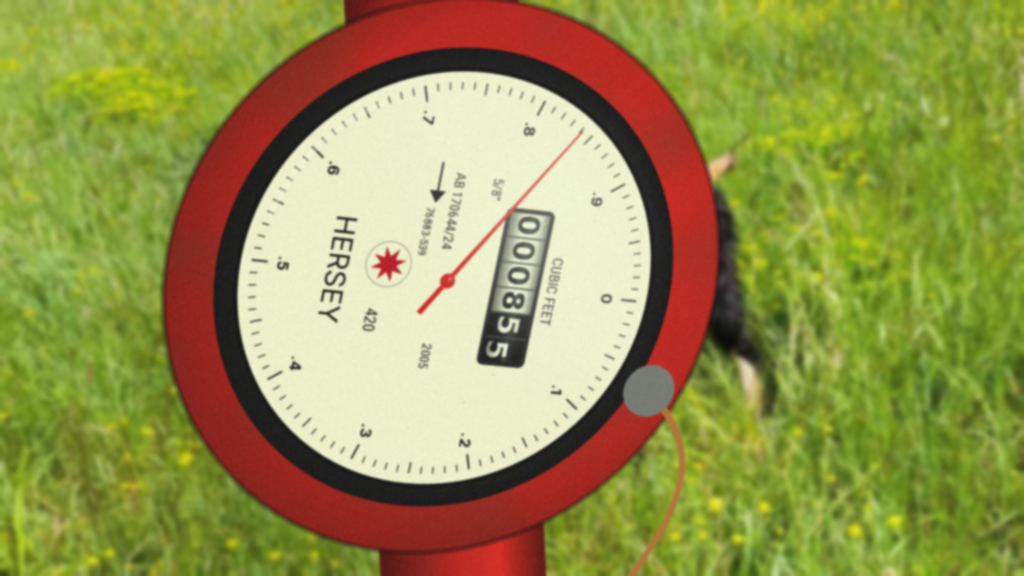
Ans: {"value": 854.84, "unit": "ft³"}
